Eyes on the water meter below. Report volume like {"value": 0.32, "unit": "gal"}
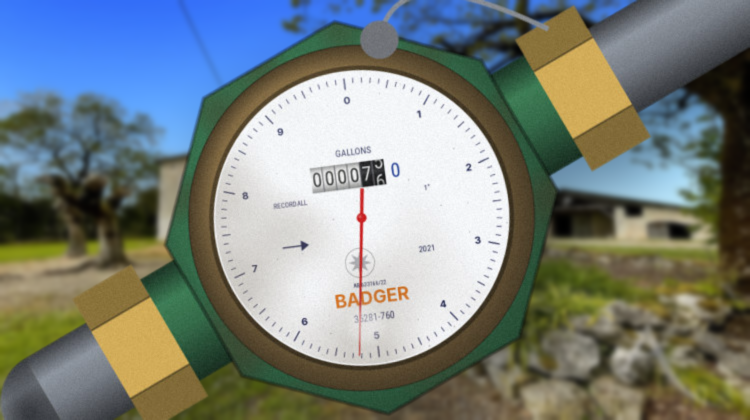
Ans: {"value": 755.2, "unit": "gal"}
